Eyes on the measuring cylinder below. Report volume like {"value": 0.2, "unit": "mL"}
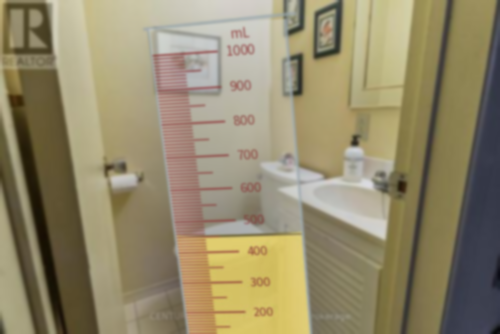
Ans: {"value": 450, "unit": "mL"}
